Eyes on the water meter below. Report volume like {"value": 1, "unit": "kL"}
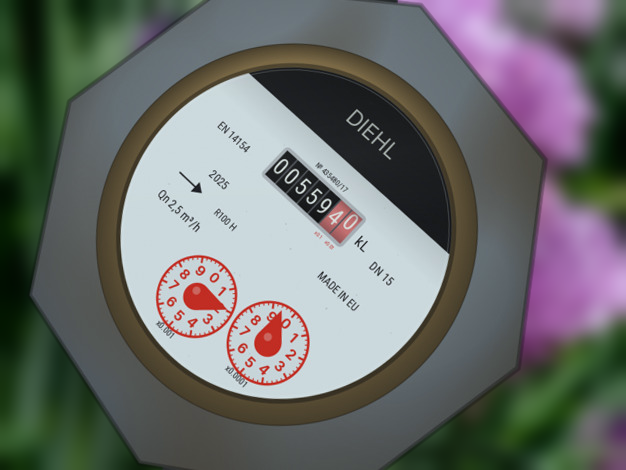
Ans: {"value": 559.4019, "unit": "kL"}
